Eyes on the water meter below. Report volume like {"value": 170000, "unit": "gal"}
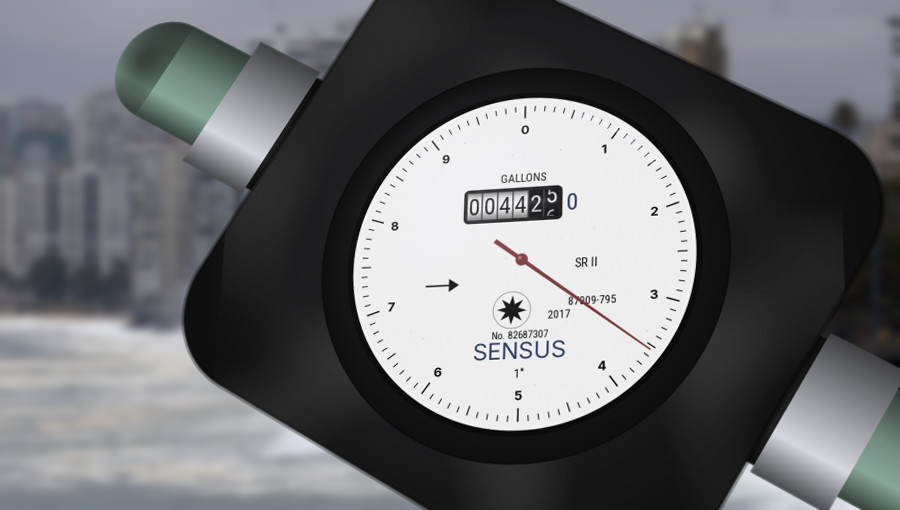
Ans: {"value": 44253.5, "unit": "gal"}
